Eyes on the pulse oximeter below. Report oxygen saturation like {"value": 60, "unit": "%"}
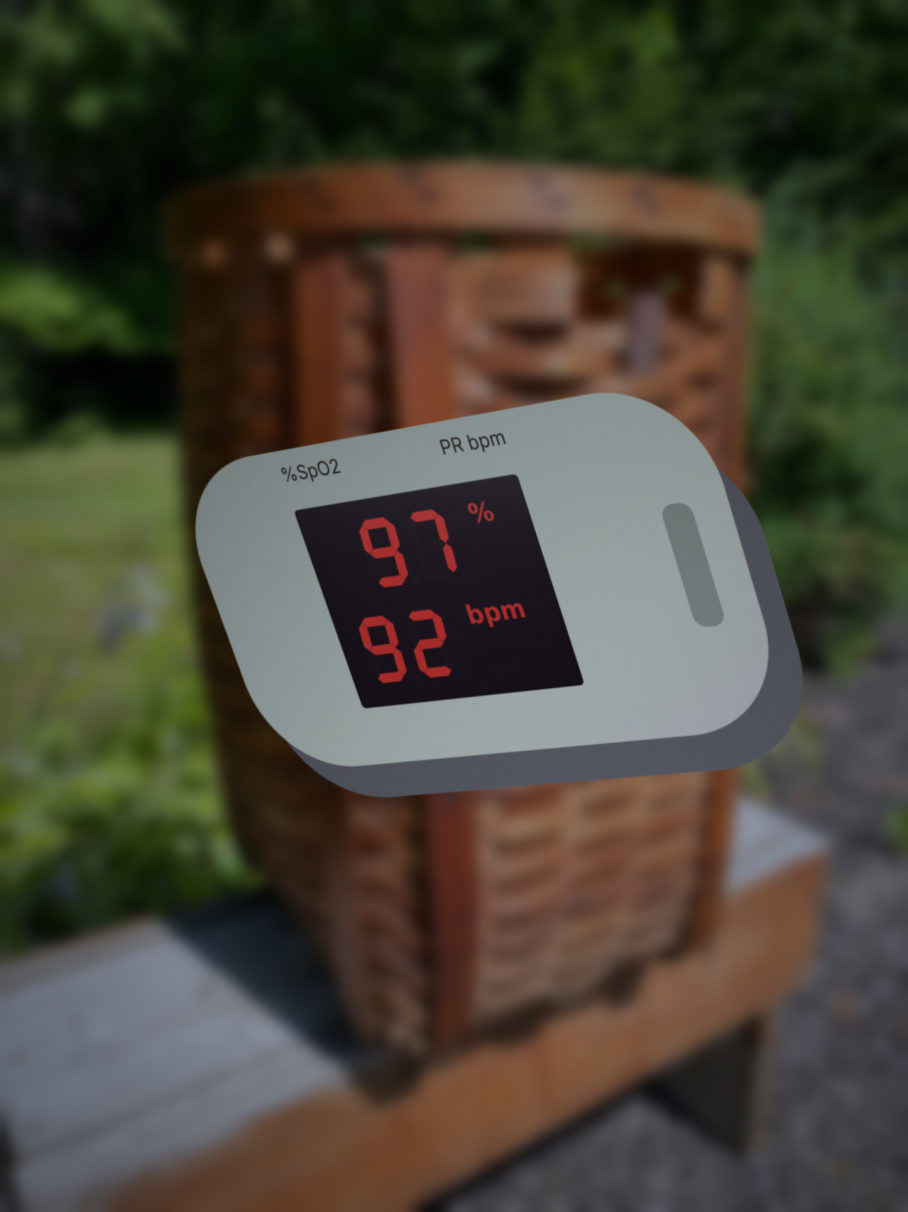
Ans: {"value": 97, "unit": "%"}
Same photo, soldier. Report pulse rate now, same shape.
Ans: {"value": 92, "unit": "bpm"}
